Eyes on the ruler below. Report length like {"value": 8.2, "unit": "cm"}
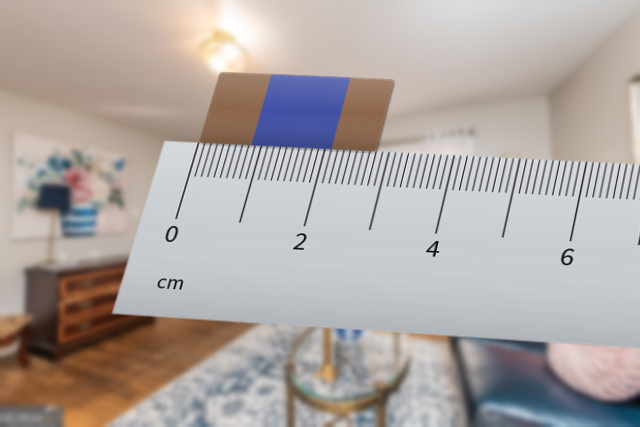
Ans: {"value": 2.8, "unit": "cm"}
